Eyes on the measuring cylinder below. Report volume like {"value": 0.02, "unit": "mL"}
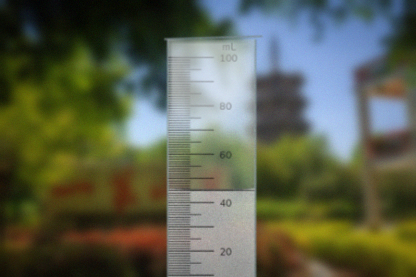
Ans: {"value": 45, "unit": "mL"}
